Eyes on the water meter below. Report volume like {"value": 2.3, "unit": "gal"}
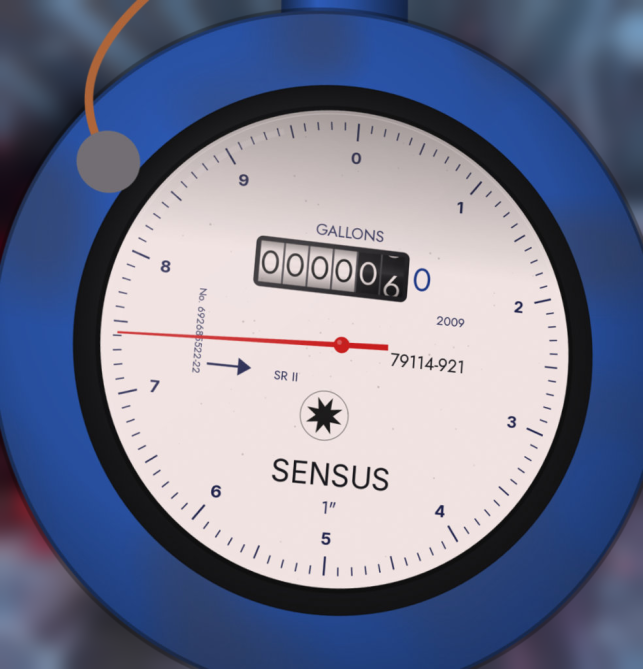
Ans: {"value": 57.4, "unit": "gal"}
